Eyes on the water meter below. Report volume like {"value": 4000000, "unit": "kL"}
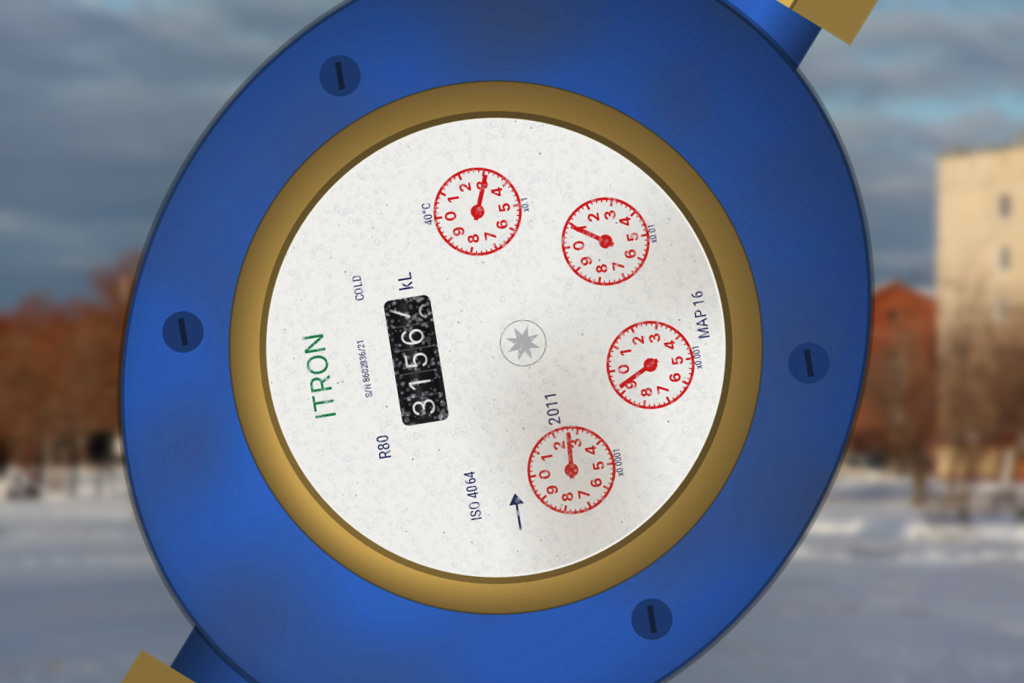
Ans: {"value": 31567.3092, "unit": "kL"}
